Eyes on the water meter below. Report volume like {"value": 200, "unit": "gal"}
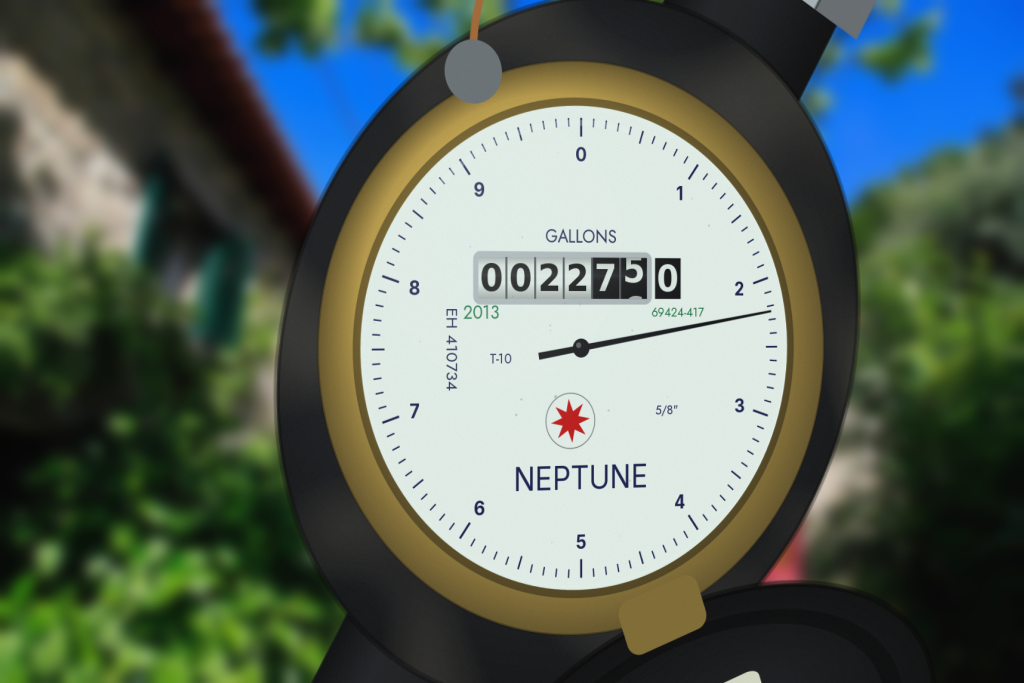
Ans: {"value": 22752.2, "unit": "gal"}
